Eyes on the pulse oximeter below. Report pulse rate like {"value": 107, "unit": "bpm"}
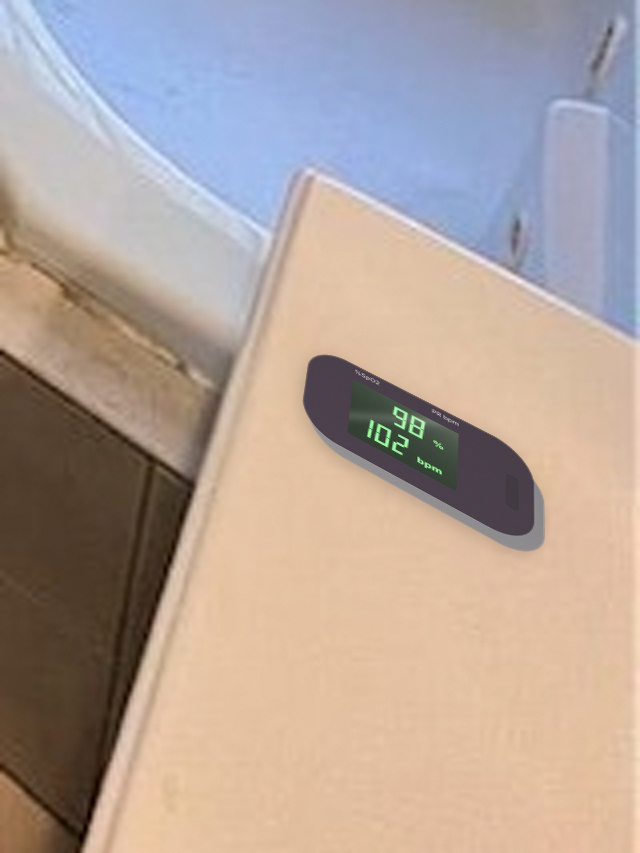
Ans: {"value": 102, "unit": "bpm"}
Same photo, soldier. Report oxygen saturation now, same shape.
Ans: {"value": 98, "unit": "%"}
